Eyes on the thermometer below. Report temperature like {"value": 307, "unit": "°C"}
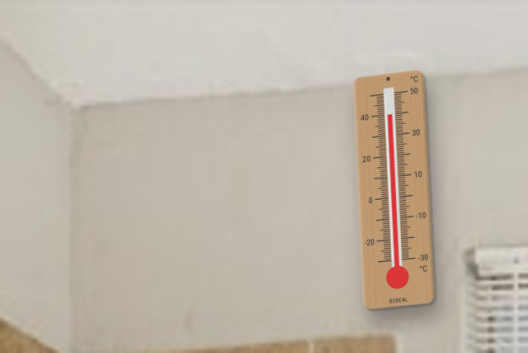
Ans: {"value": 40, "unit": "°C"}
